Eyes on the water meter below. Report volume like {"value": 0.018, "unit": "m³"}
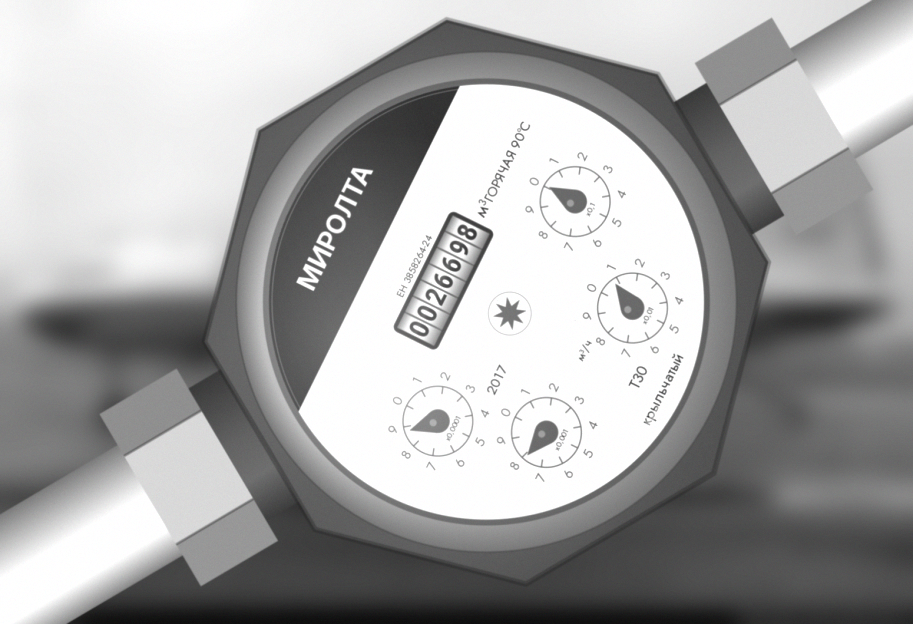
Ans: {"value": 26698.0078, "unit": "m³"}
